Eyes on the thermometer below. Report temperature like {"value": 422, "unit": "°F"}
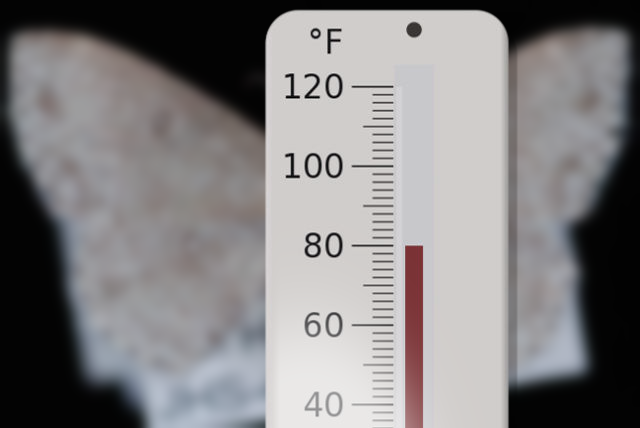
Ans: {"value": 80, "unit": "°F"}
